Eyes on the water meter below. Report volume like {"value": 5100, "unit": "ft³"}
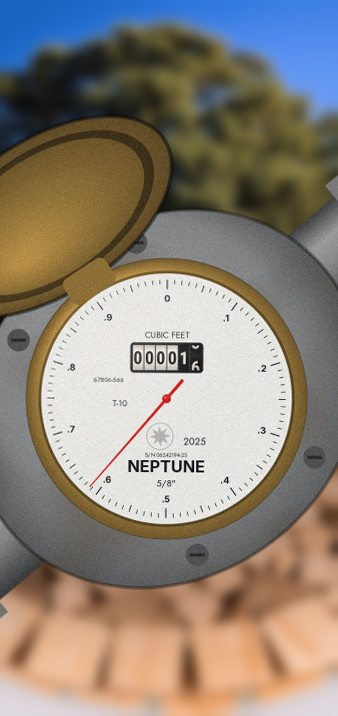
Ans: {"value": 15.61, "unit": "ft³"}
